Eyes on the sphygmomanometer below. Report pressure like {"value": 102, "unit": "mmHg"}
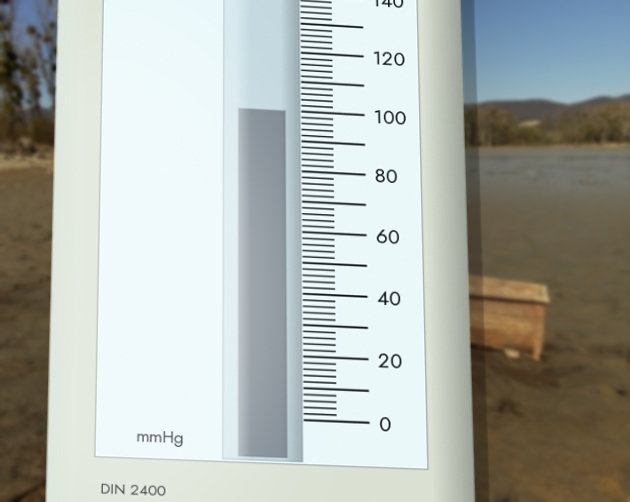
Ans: {"value": 100, "unit": "mmHg"}
